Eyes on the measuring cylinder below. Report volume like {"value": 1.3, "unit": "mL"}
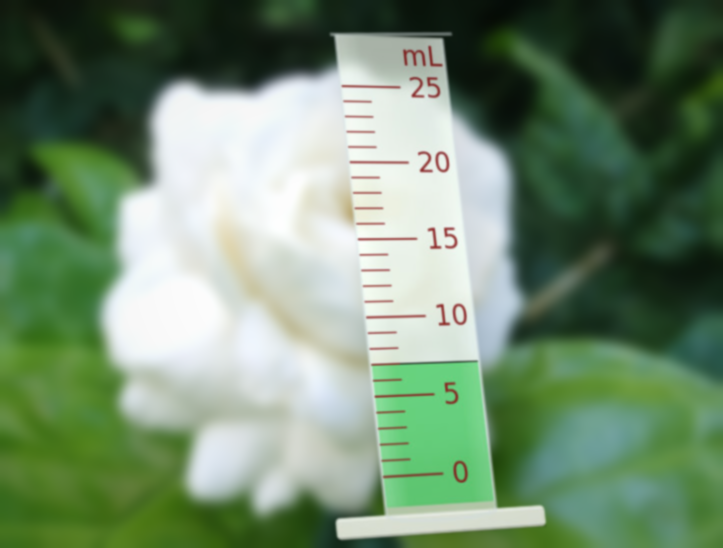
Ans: {"value": 7, "unit": "mL"}
